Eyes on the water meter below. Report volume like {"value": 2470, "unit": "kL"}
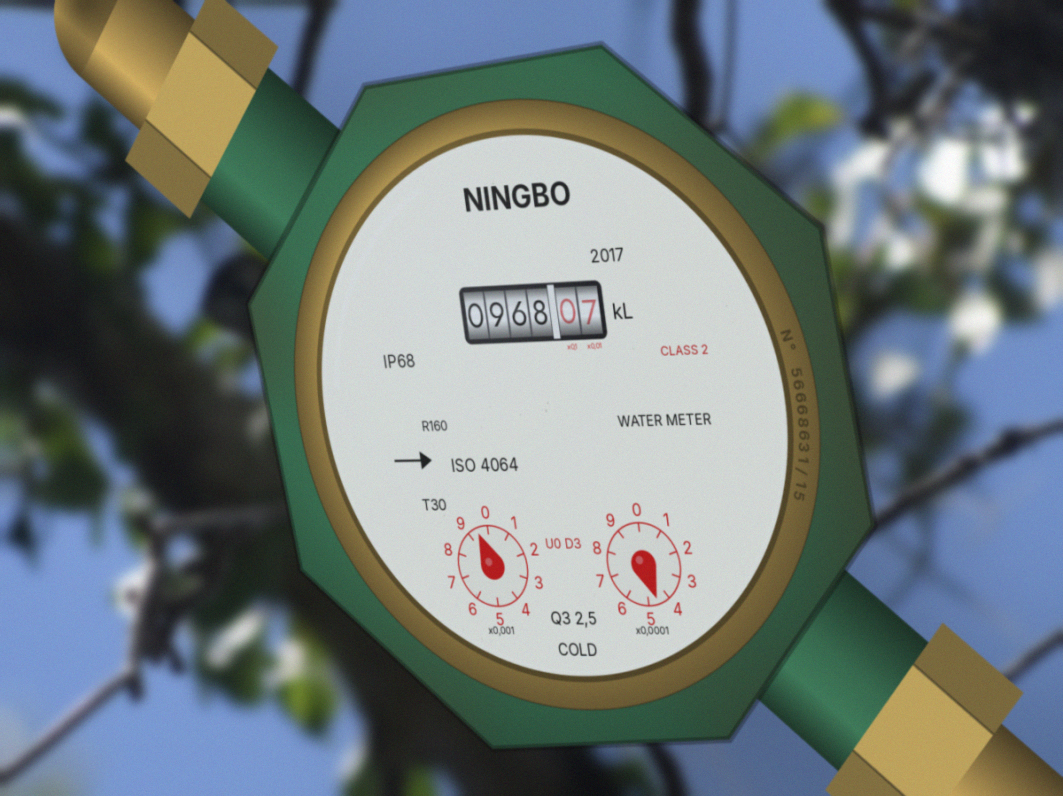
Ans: {"value": 968.0694, "unit": "kL"}
